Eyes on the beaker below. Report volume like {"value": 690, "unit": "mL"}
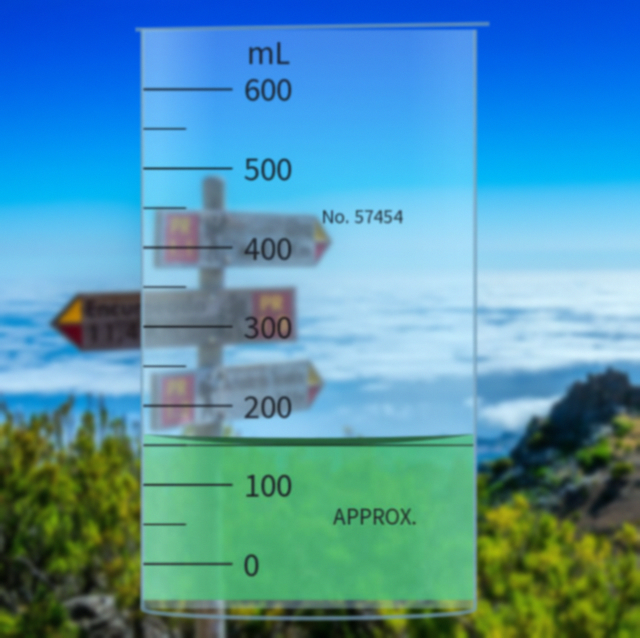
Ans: {"value": 150, "unit": "mL"}
